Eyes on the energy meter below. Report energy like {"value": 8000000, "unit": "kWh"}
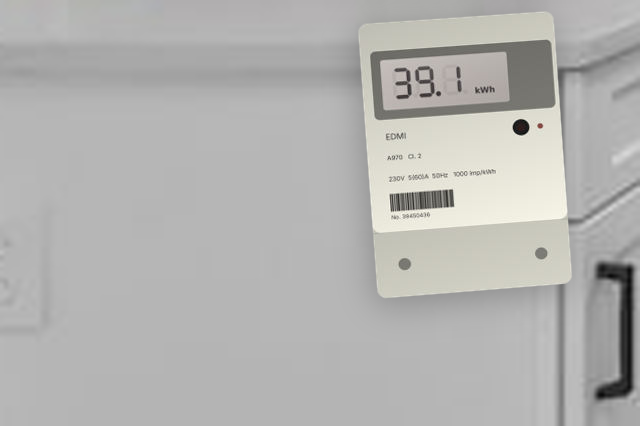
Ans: {"value": 39.1, "unit": "kWh"}
